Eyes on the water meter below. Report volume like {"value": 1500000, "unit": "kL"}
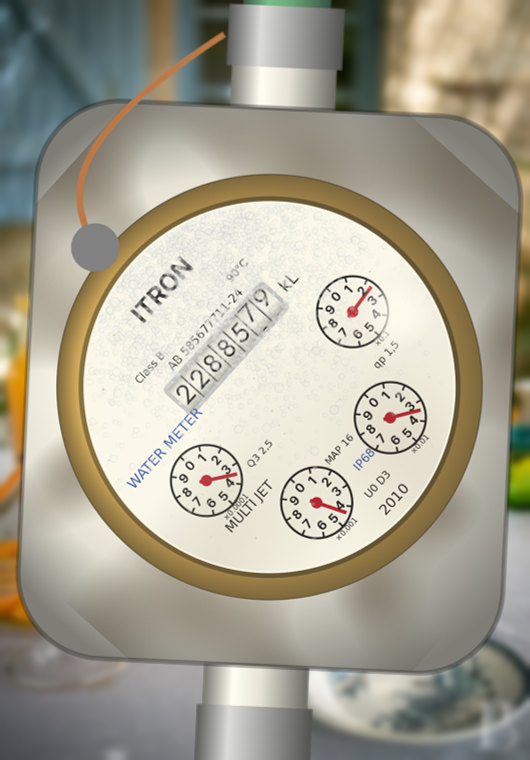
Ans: {"value": 2288579.2343, "unit": "kL"}
